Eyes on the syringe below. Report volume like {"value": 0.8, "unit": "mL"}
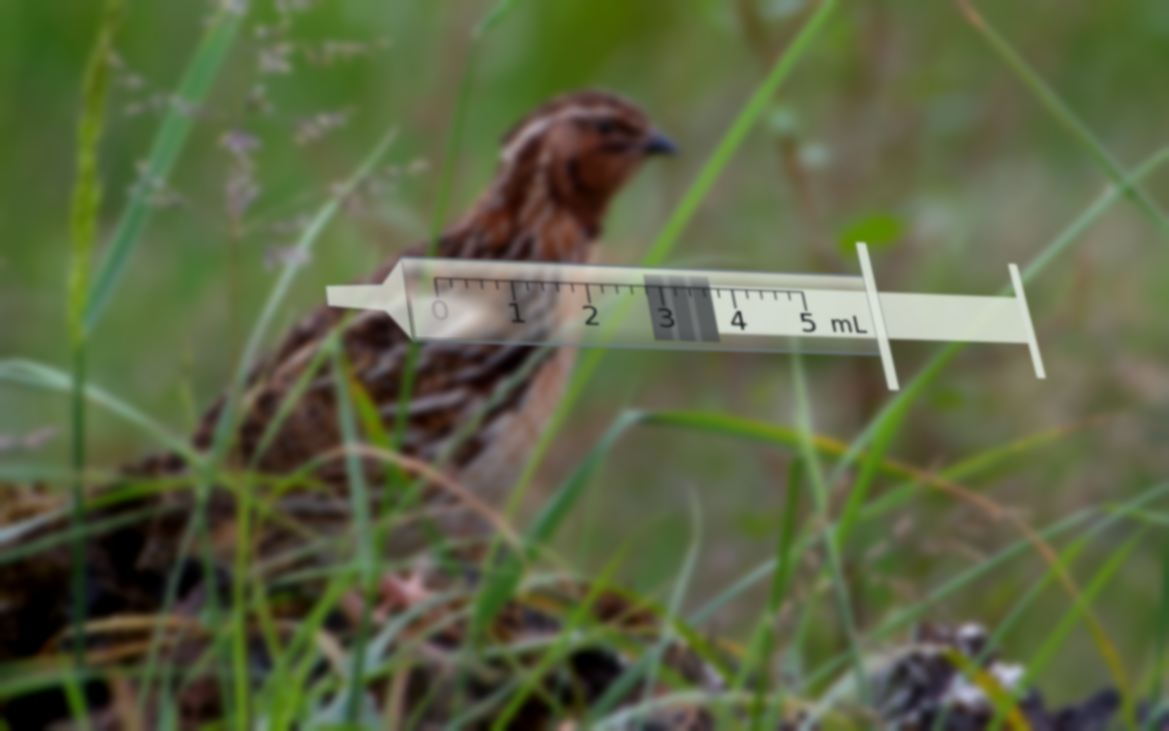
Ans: {"value": 2.8, "unit": "mL"}
